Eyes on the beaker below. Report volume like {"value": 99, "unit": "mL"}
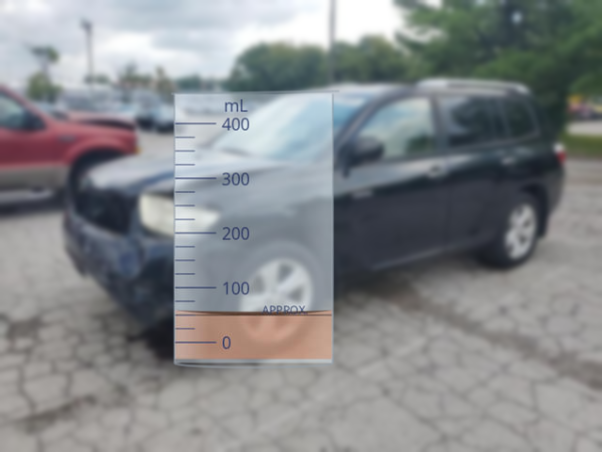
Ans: {"value": 50, "unit": "mL"}
